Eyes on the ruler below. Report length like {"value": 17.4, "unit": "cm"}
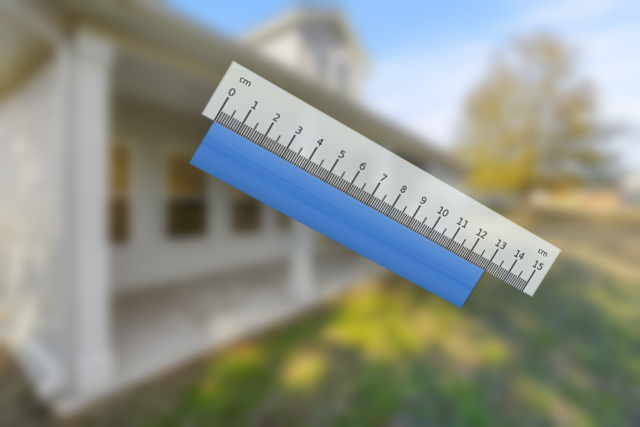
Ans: {"value": 13, "unit": "cm"}
